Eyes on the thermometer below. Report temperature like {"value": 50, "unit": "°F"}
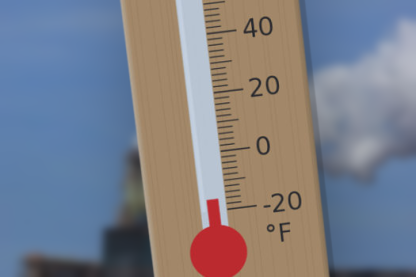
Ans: {"value": -16, "unit": "°F"}
